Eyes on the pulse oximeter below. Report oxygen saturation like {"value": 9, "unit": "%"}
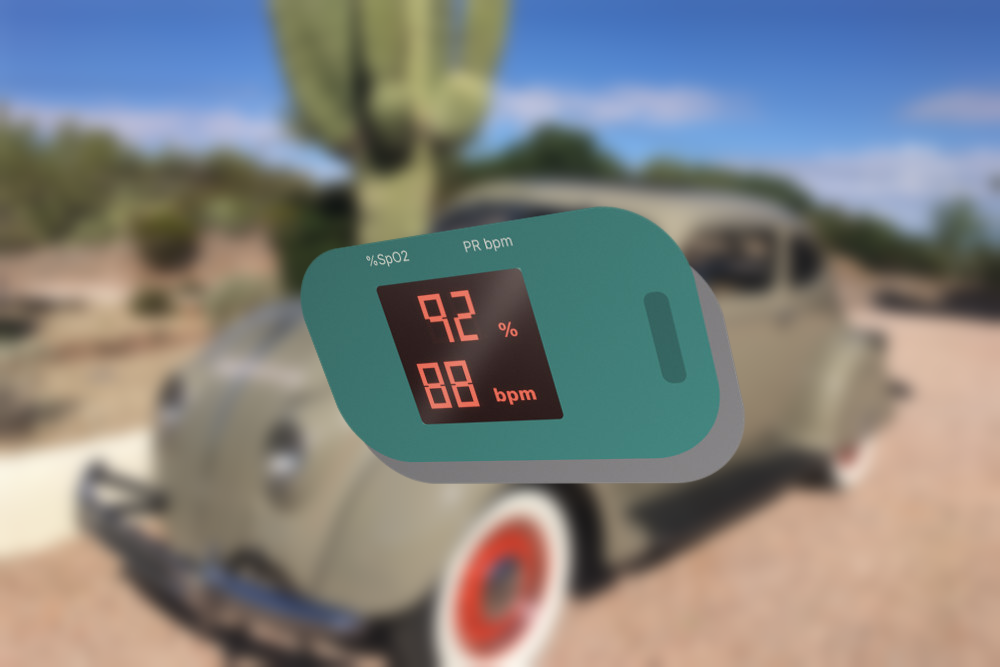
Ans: {"value": 92, "unit": "%"}
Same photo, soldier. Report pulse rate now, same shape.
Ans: {"value": 88, "unit": "bpm"}
